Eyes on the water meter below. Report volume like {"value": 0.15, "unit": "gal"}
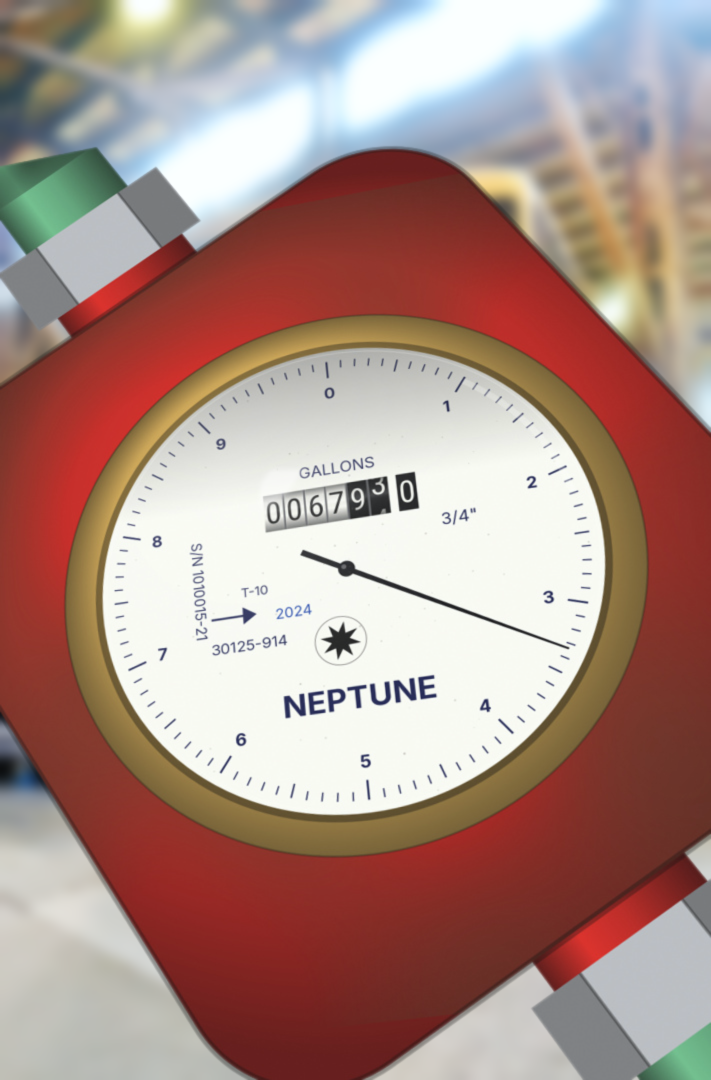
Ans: {"value": 67933.3, "unit": "gal"}
